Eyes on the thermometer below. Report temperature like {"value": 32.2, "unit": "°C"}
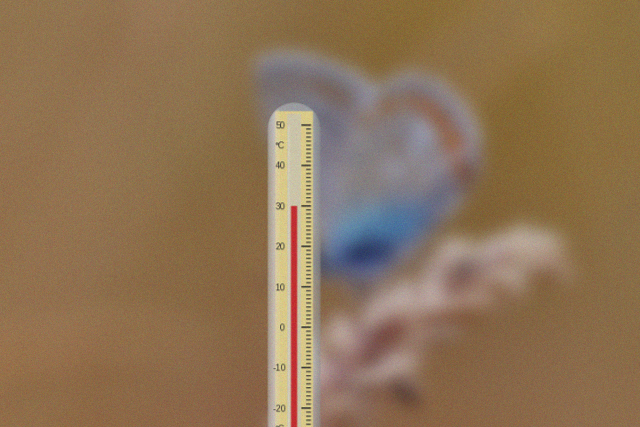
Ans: {"value": 30, "unit": "°C"}
